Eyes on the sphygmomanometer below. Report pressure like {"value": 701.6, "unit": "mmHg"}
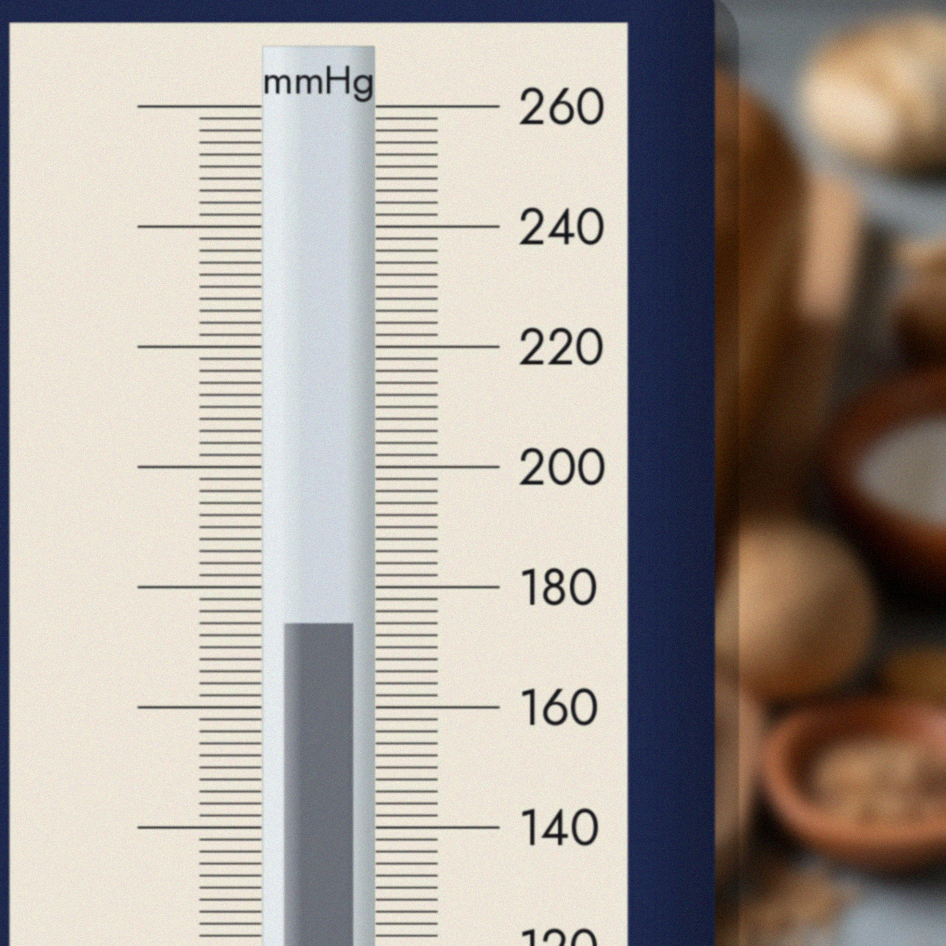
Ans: {"value": 174, "unit": "mmHg"}
